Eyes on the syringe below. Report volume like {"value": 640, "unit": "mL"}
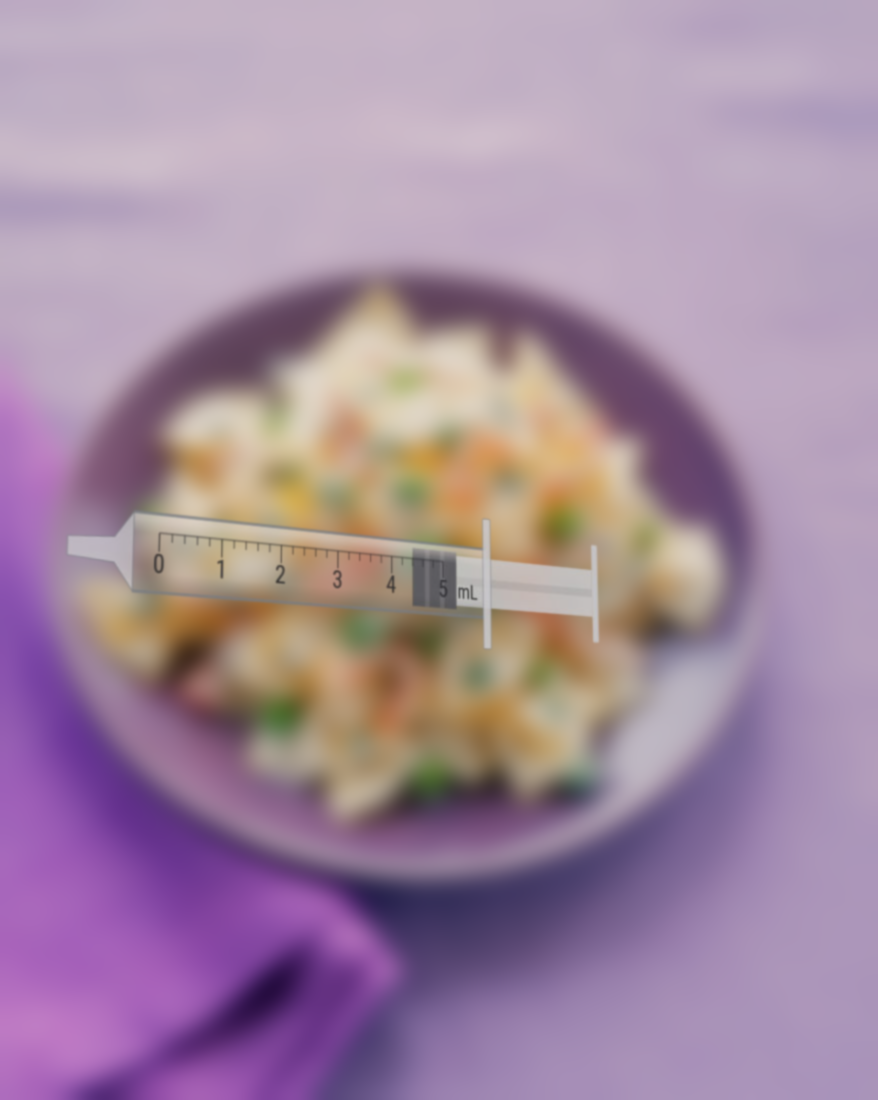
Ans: {"value": 4.4, "unit": "mL"}
